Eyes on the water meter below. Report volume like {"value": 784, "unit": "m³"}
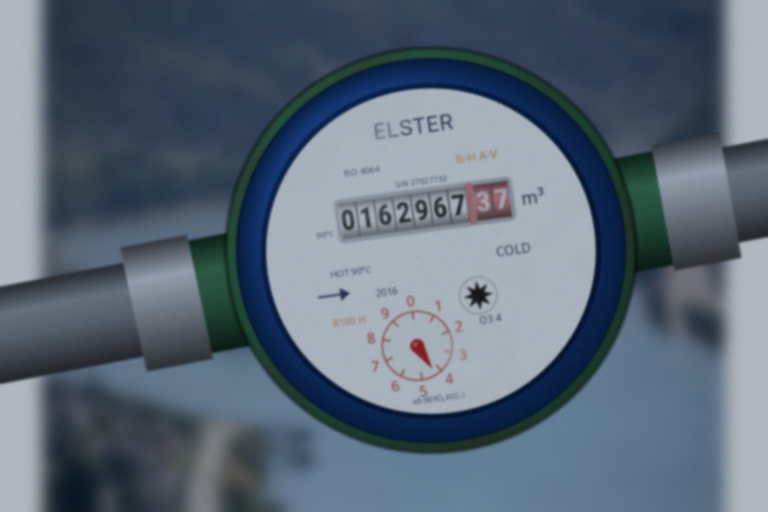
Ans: {"value": 162967.374, "unit": "m³"}
